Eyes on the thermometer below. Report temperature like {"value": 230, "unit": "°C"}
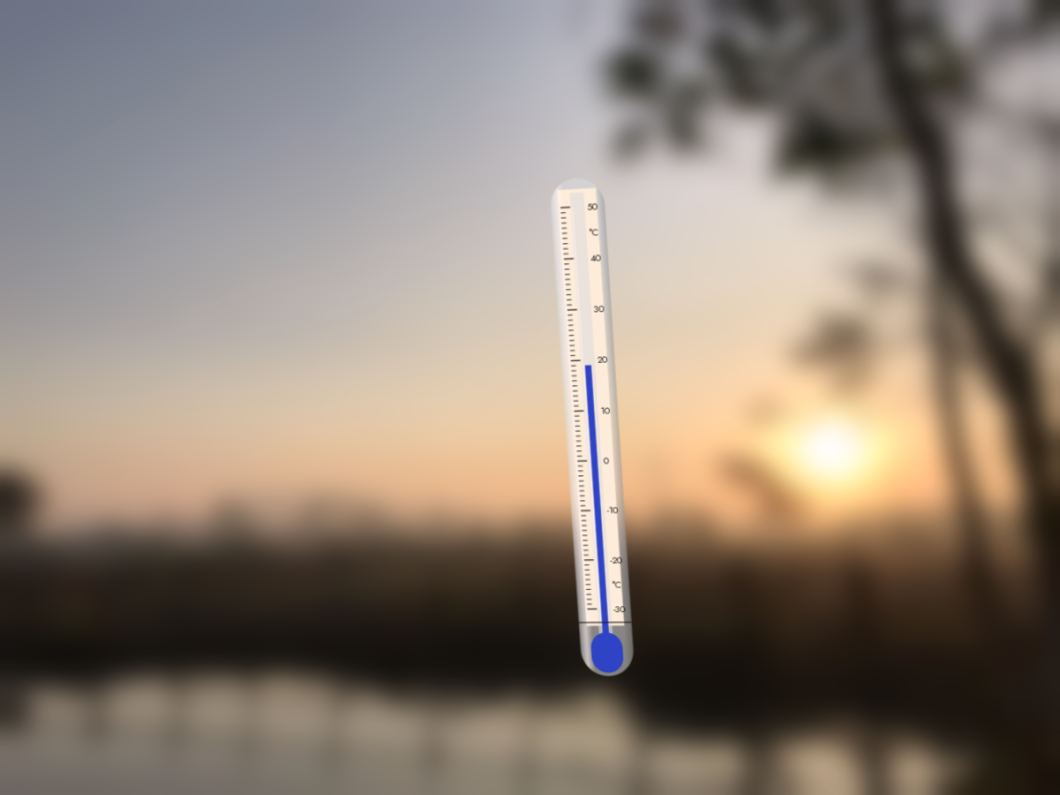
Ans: {"value": 19, "unit": "°C"}
